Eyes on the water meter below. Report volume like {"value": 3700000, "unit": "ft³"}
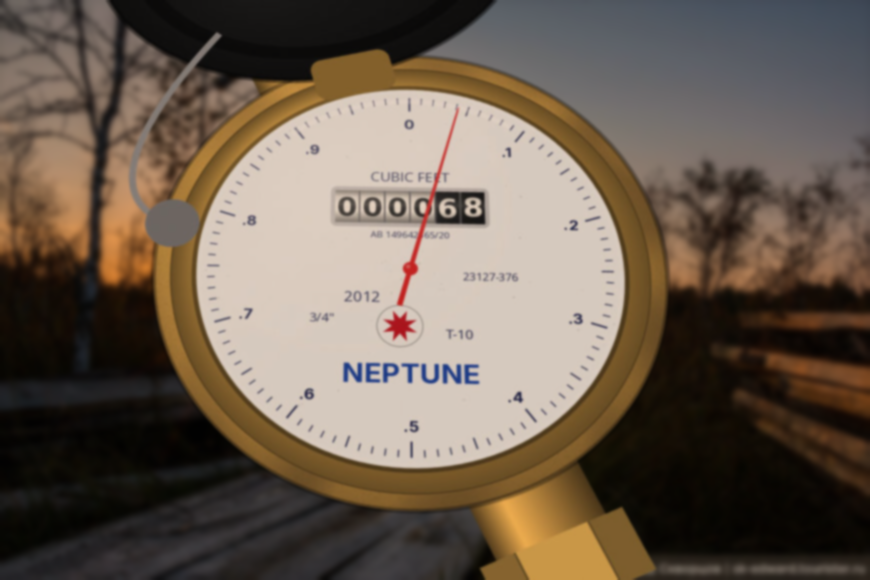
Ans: {"value": 68.04, "unit": "ft³"}
